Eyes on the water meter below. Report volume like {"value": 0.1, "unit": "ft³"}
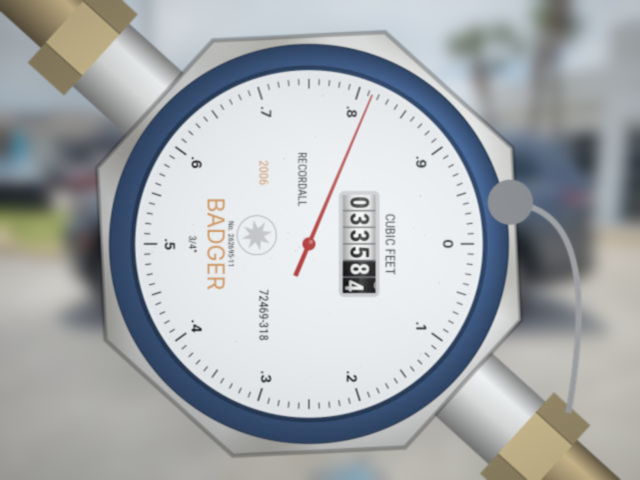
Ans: {"value": 33583.81, "unit": "ft³"}
